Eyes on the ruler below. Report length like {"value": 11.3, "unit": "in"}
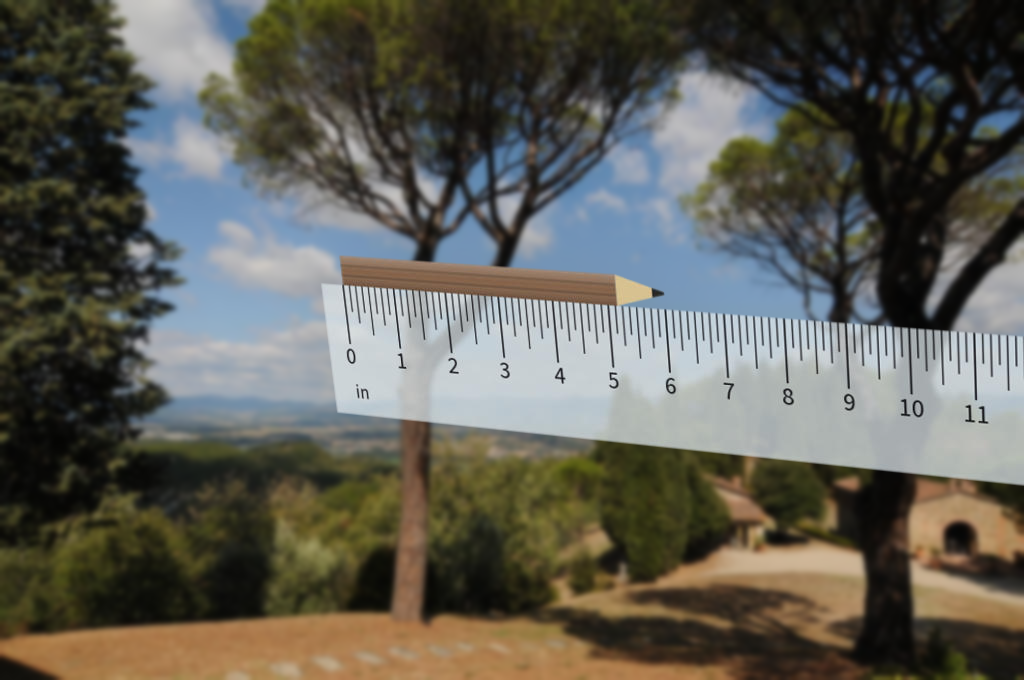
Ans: {"value": 6, "unit": "in"}
